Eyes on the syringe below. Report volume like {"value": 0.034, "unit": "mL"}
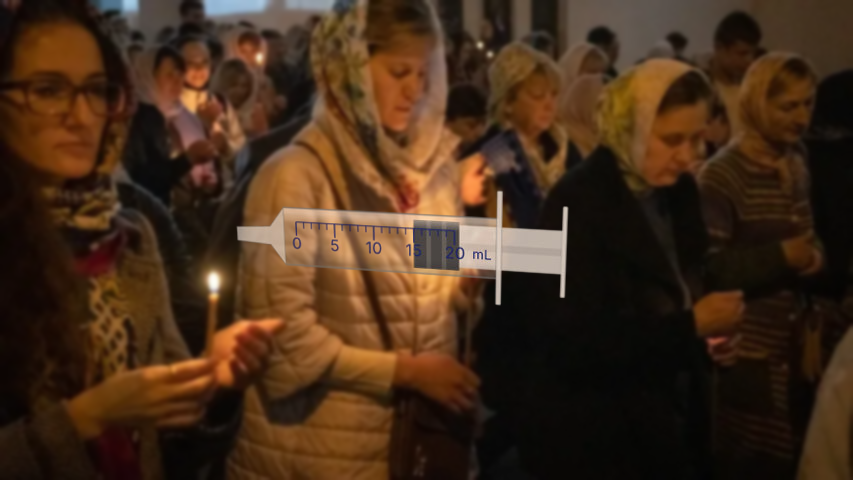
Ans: {"value": 15, "unit": "mL"}
